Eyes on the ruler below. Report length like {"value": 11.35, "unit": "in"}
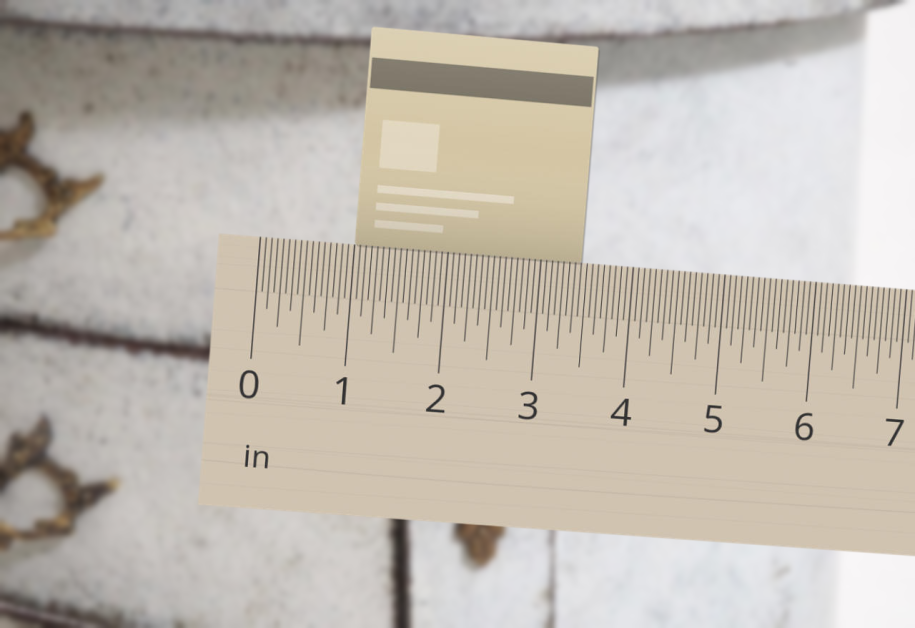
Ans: {"value": 2.4375, "unit": "in"}
